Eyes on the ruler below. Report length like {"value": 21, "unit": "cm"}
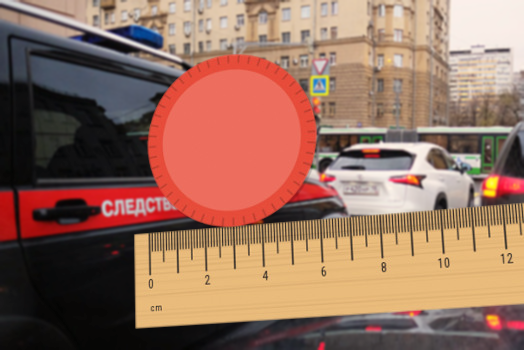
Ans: {"value": 6, "unit": "cm"}
